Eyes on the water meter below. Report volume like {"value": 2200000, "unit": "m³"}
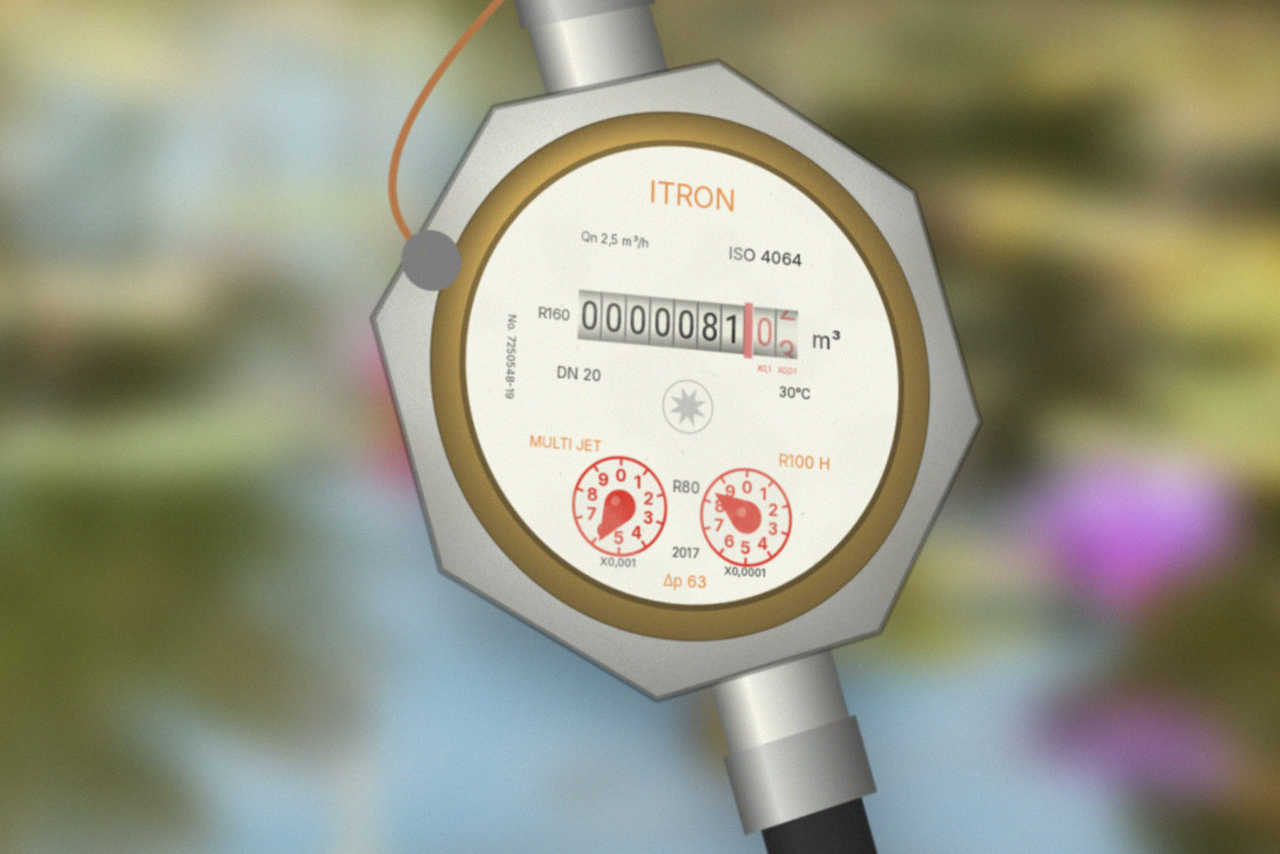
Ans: {"value": 81.0258, "unit": "m³"}
